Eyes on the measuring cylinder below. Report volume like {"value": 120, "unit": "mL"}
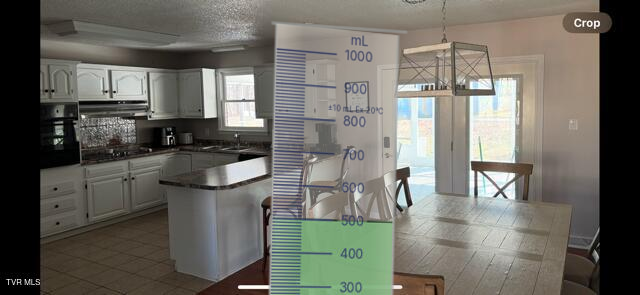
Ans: {"value": 500, "unit": "mL"}
